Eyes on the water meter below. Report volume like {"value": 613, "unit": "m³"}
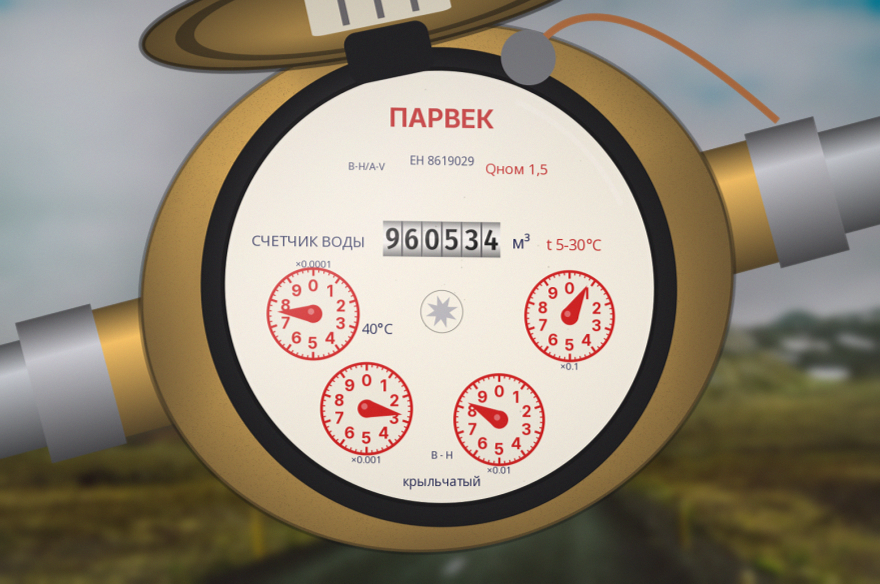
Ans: {"value": 960534.0827, "unit": "m³"}
